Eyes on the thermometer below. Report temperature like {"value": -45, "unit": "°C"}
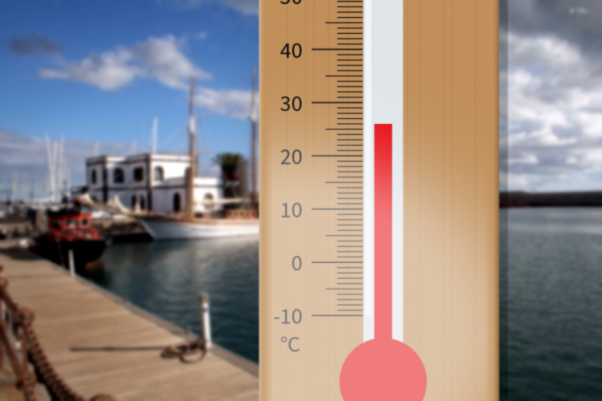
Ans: {"value": 26, "unit": "°C"}
